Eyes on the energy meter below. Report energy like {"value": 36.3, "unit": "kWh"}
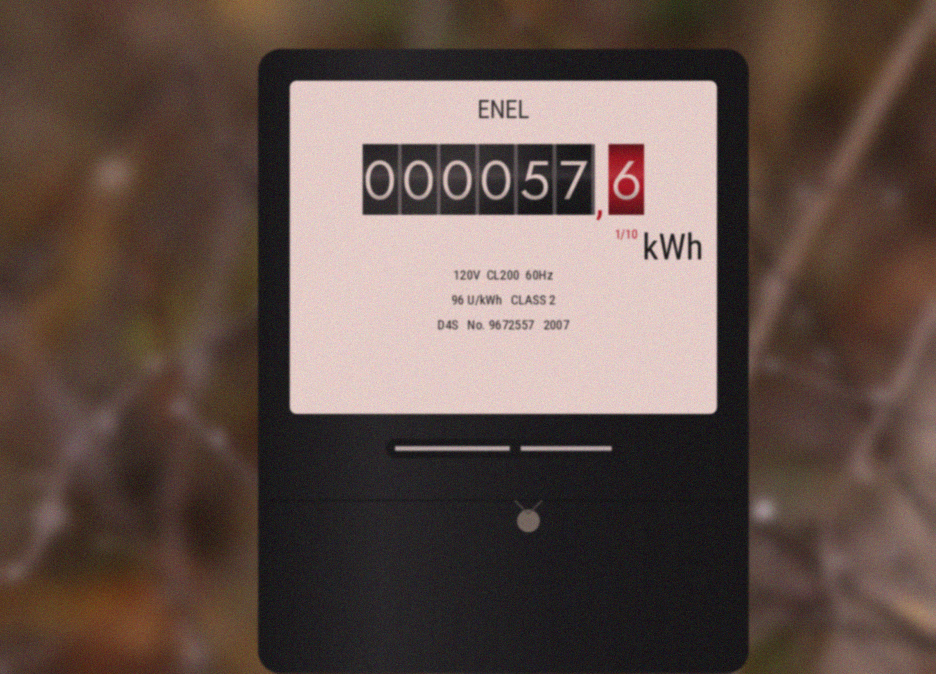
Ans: {"value": 57.6, "unit": "kWh"}
